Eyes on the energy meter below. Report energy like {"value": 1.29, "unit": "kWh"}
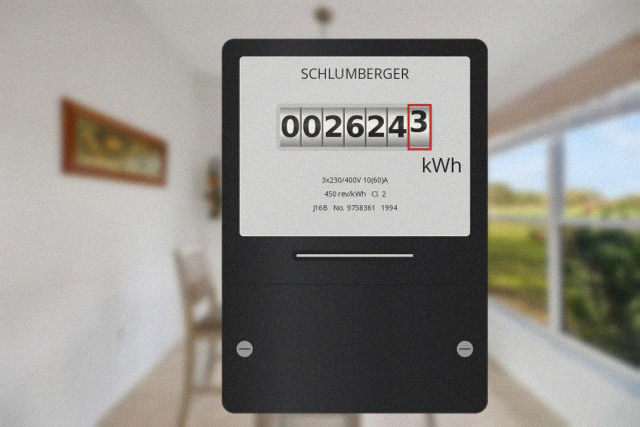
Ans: {"value": 2624.3, "unit": "kWh"}
